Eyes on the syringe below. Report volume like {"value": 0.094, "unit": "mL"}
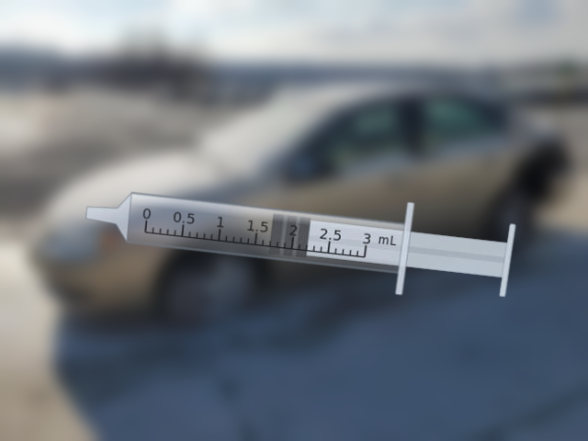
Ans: {"value": 1.7, "unit": "mL"}
